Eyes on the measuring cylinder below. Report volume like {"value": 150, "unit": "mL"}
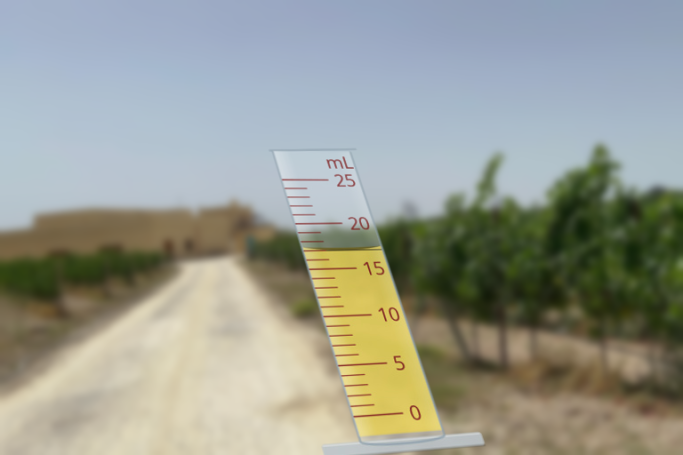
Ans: {"value": 17, "unit": "mL"}
